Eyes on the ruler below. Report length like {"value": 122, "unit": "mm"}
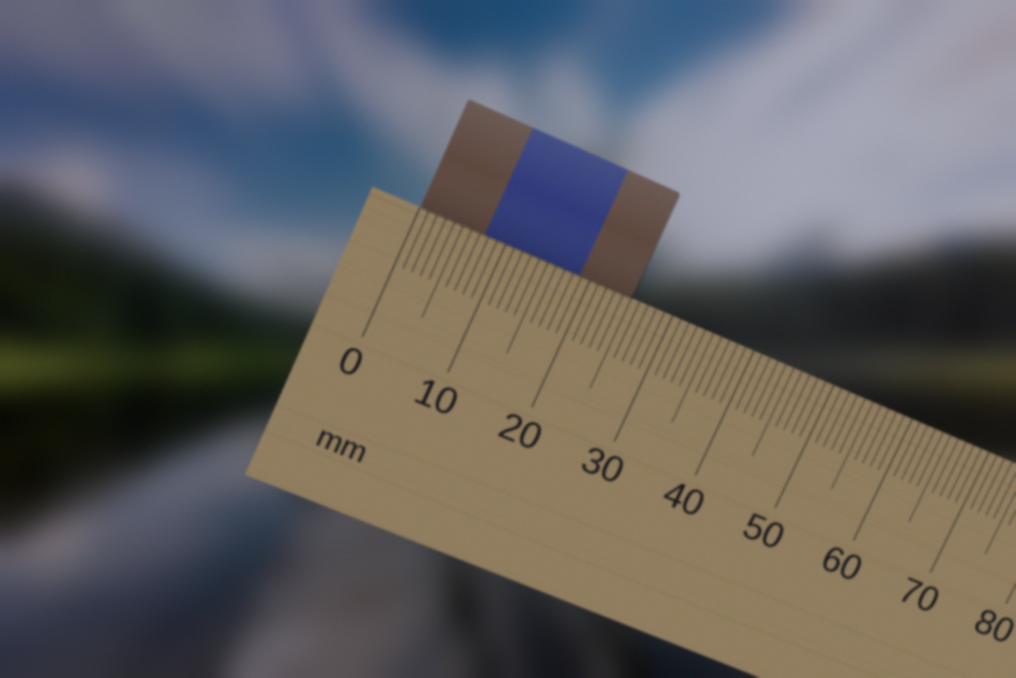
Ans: {"value": 25, "unit": "mm"}
